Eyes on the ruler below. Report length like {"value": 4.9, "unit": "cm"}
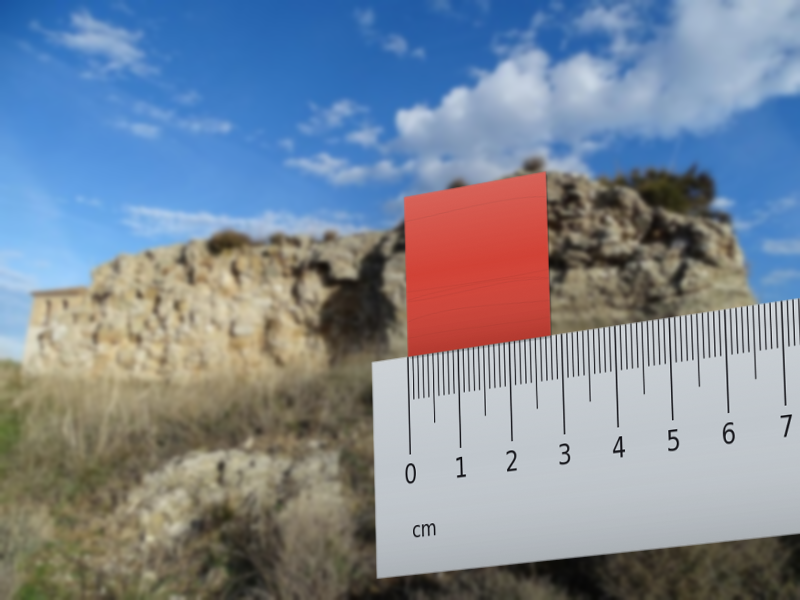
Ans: {"value": 2.8, "unit": "cm"}
